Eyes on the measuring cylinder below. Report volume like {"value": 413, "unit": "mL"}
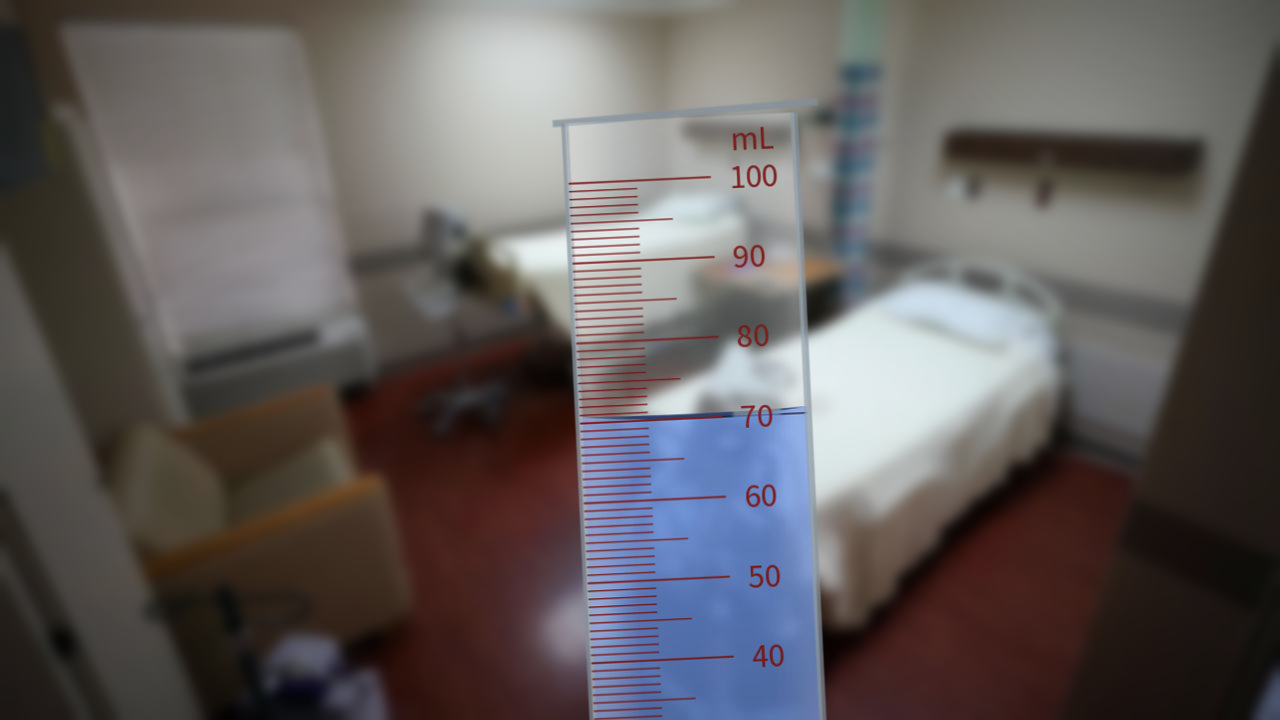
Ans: {"value": 70, "unit": "mL"}
